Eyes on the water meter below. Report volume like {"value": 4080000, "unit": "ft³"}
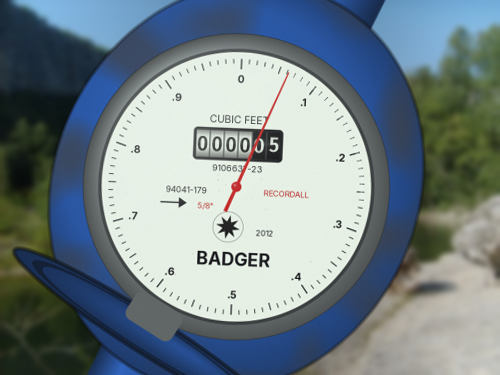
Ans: {"value": 5.06, "unit": "ft³"}
